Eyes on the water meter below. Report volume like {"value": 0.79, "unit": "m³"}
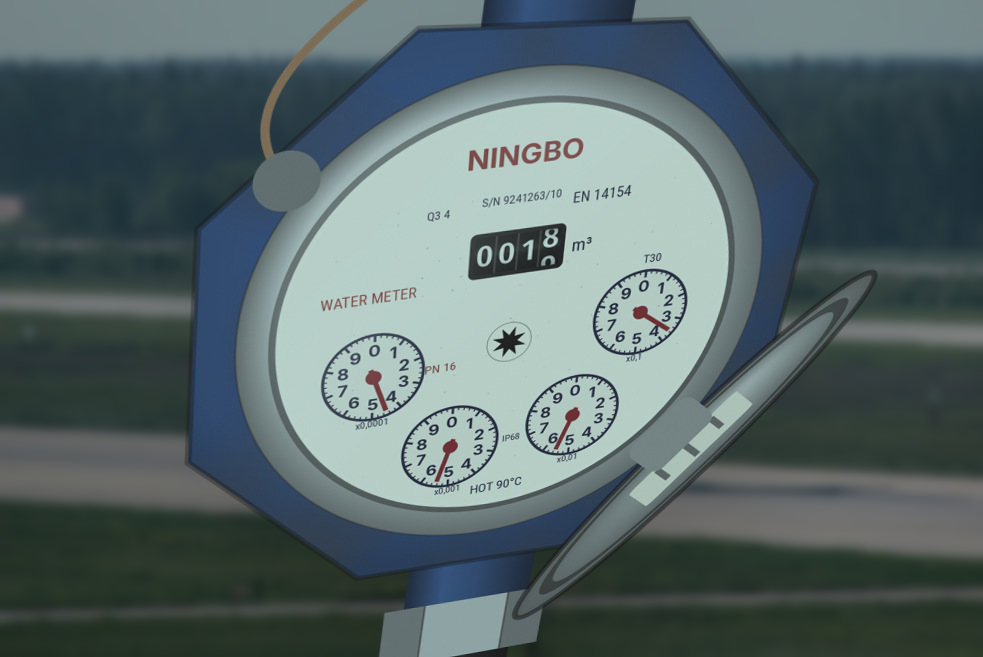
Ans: {"value": 18.3554, "unit": "m³"}
